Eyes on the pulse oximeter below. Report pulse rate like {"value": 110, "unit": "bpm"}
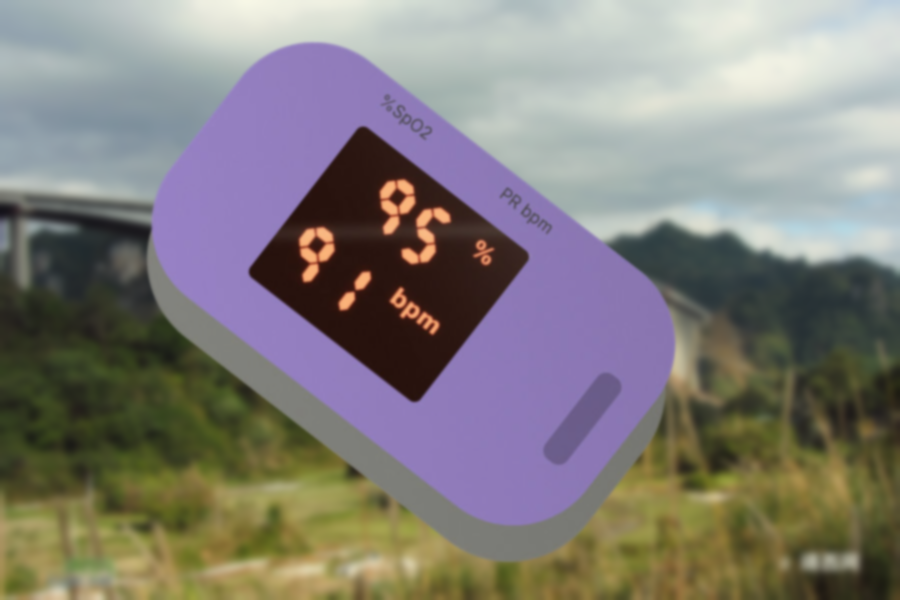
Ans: {"value": 91, "unit": "bpm"}
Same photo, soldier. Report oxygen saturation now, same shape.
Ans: {"value": 95, "unit": "%"}
